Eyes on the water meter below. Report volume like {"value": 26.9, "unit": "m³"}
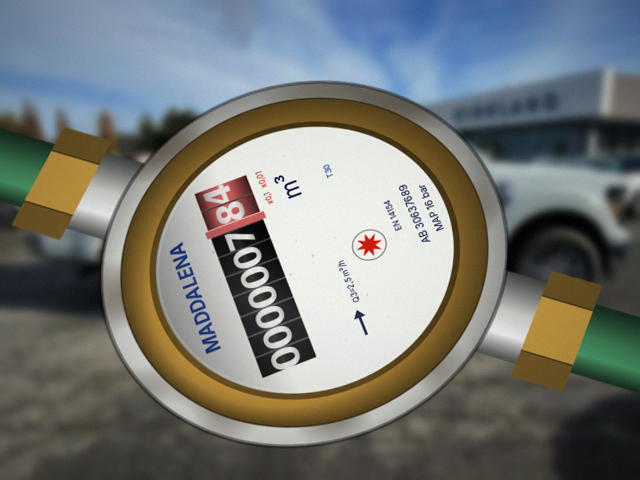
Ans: {"value": 7.84, "unit": "m³"}
